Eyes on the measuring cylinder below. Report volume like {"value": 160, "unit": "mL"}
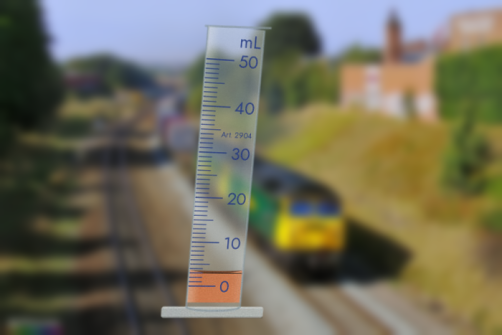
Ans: {"value": 3, "unit": "mL"}
